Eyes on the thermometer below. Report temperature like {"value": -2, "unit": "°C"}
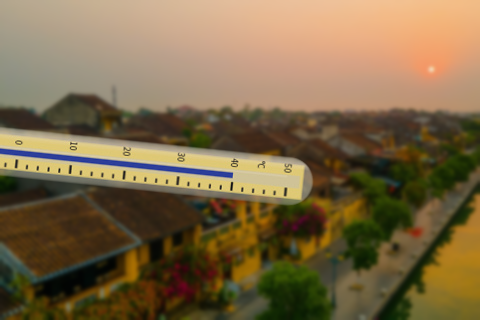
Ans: {"value": 40, "unit": "°C"}
